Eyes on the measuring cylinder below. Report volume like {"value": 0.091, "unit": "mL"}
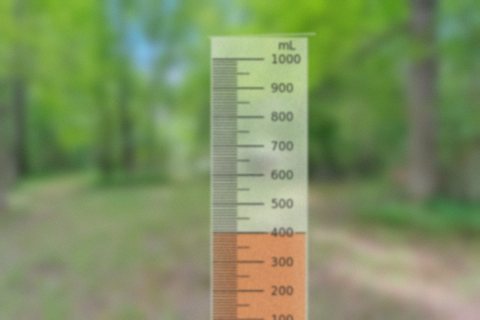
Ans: {"value": 400, "unit": "mL"}
